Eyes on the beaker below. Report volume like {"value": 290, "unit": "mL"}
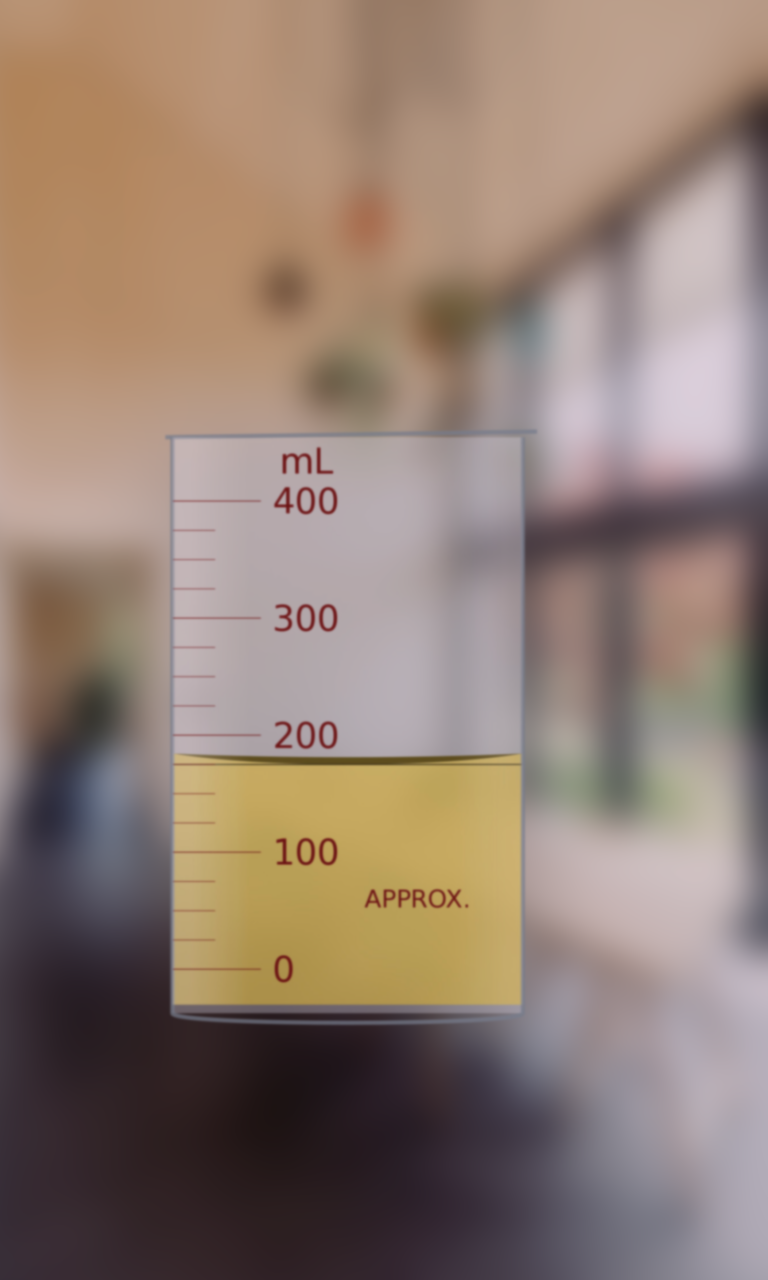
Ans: {"value": 175, "unit": "mL"}
